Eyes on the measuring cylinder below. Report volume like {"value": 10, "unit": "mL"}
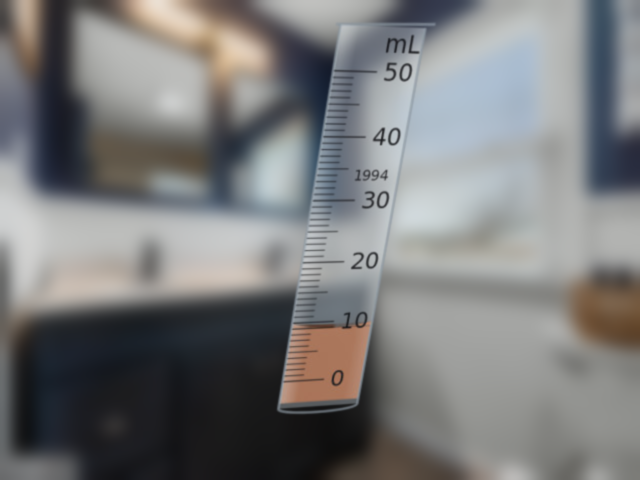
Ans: {"value": 9, "unit": "mL"}
